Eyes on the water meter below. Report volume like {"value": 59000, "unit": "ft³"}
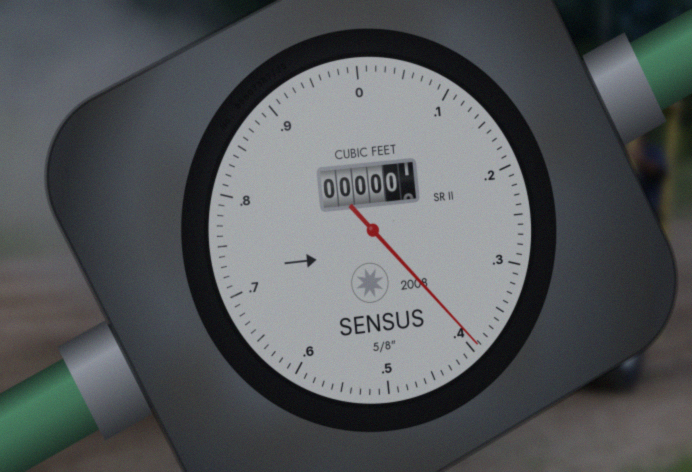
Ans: {"value": 1.39, "unit": "ft³"}
